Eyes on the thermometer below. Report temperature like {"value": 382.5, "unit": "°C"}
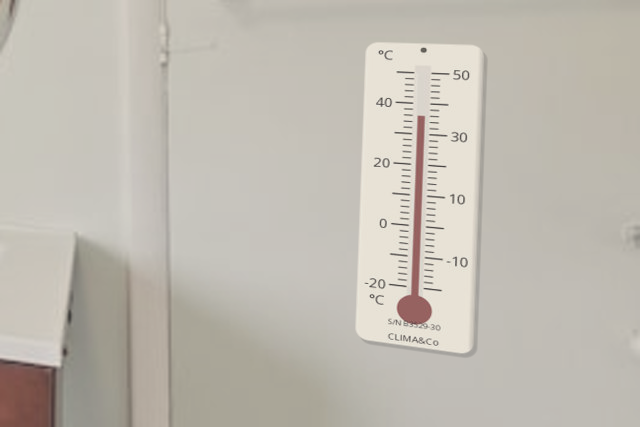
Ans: {"value": 36, "unit": "°C"}
